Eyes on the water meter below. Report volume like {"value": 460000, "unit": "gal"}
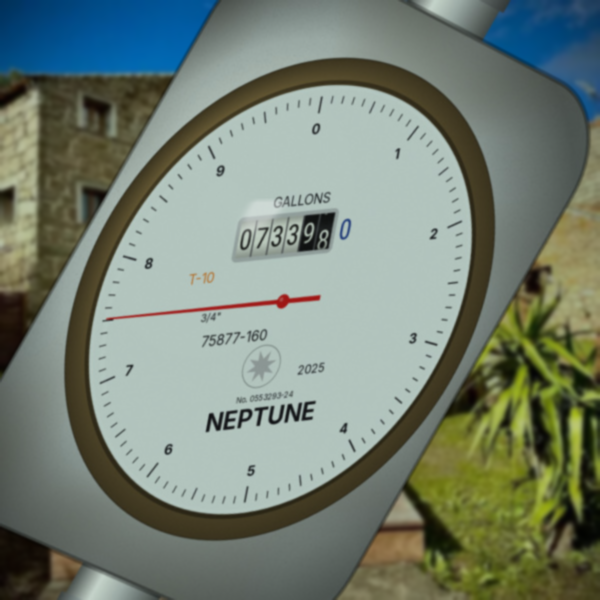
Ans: {"value": 733977.5, "unit": "gal"}
